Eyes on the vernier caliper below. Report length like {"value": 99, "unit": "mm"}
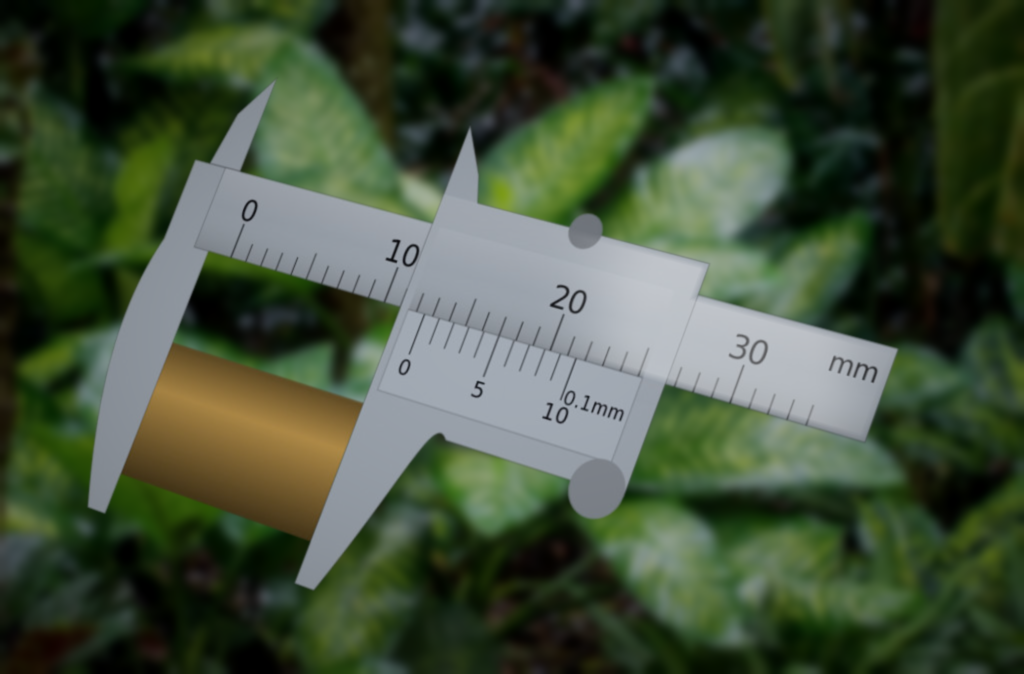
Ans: {"value": 12.5, "unit": "mm"}
